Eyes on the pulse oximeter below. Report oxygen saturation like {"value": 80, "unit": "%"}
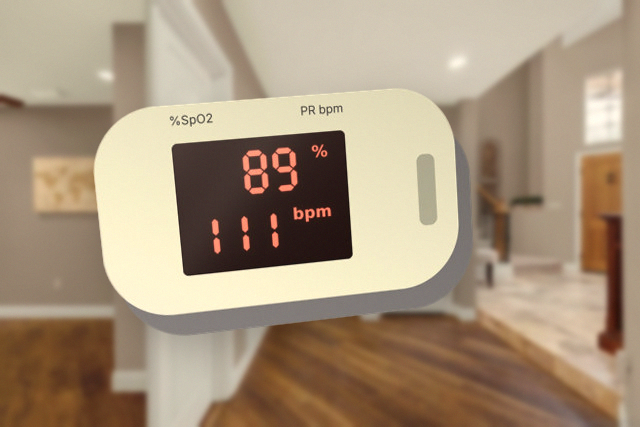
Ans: {"value": 89, "unit": "%"}
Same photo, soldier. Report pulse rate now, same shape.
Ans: {"value": 111, "unit": "bpm"}
